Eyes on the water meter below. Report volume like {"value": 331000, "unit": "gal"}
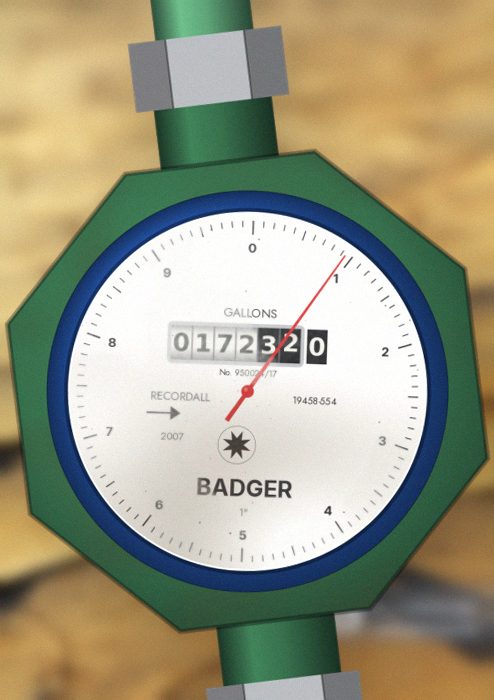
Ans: {"value": 172320.9, "unit": "gal"}
